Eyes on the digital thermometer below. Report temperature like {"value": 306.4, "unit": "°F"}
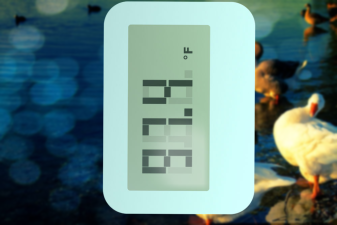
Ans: {"value": 97.4, "unit": "°F"}
